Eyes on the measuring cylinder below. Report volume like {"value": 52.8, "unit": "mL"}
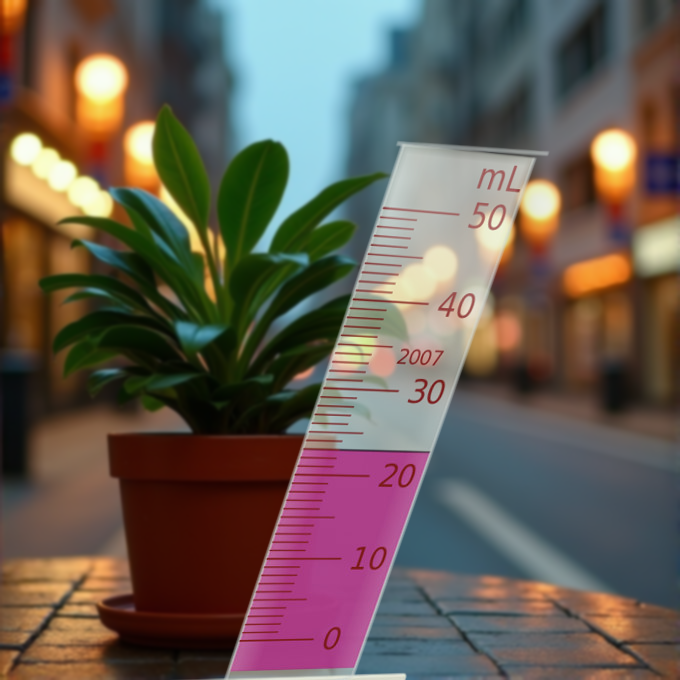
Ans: {"value": 23, "unit": "mL"}
